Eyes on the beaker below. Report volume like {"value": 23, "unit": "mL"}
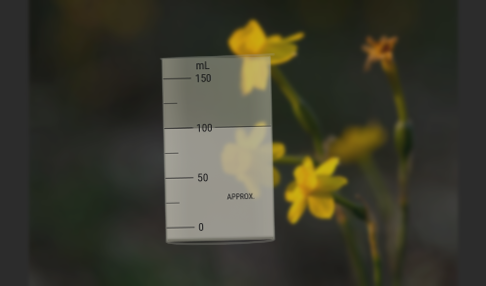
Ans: {"value": 100, "unit": "mL"}
